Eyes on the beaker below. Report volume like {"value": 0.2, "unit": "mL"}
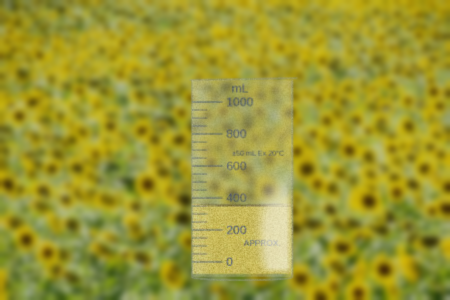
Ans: {"value": 350, "unit": "mL"}
